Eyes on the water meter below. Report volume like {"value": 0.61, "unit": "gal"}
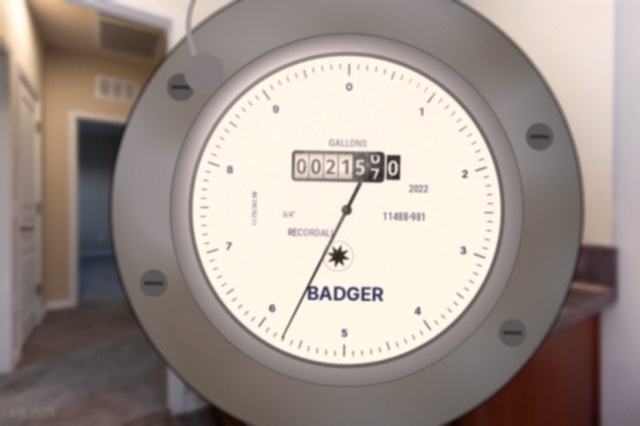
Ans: {"value": 21565.7, "unit": "gal"}
